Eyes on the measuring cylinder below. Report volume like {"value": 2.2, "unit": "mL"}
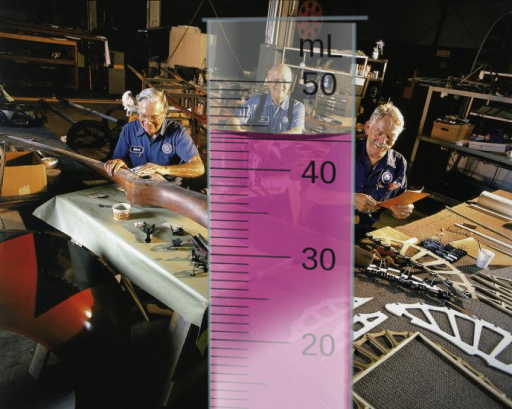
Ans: {"value": 43.5, "unit": "mL"}
